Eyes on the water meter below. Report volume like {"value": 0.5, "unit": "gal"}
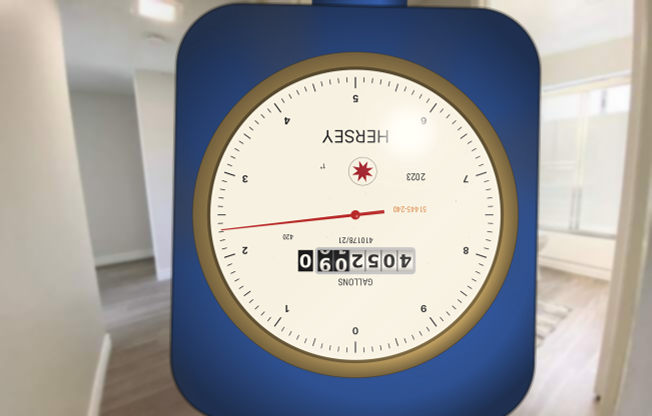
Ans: {"value": 4052092.3, "unit": "gal"}
